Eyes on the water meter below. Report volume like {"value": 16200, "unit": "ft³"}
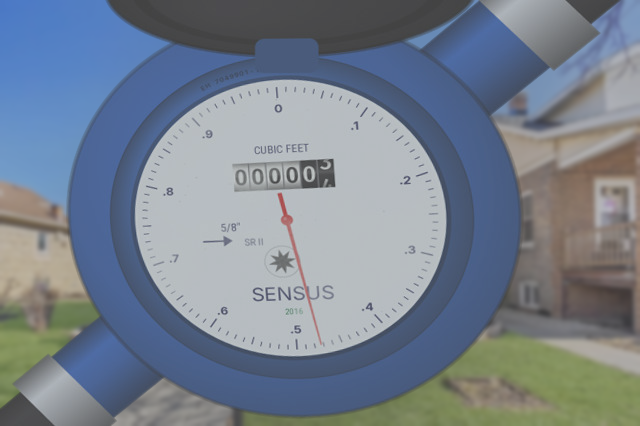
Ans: {"value": 3.47, "unit": "ft³"}
